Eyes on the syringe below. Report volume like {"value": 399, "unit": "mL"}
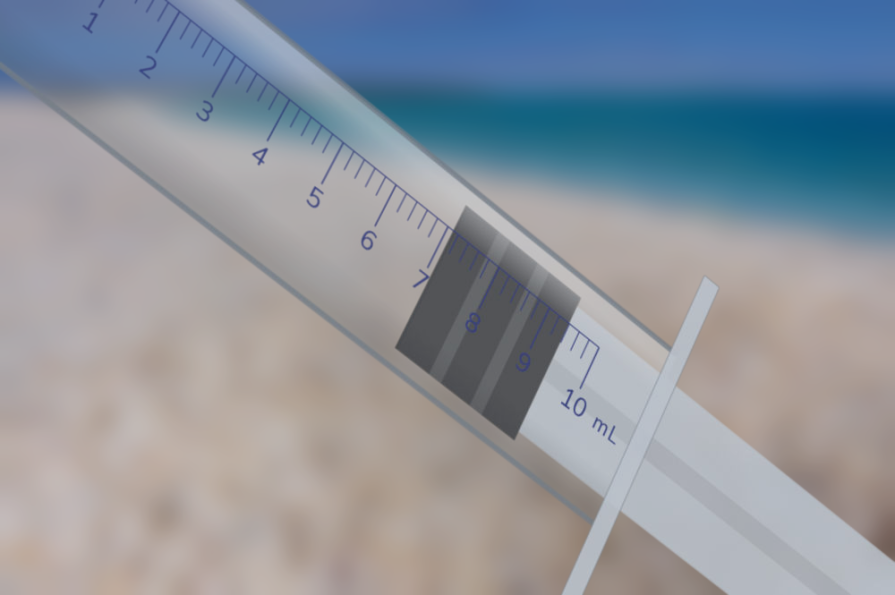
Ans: {"value": 7.1, "unit": "mL"}
